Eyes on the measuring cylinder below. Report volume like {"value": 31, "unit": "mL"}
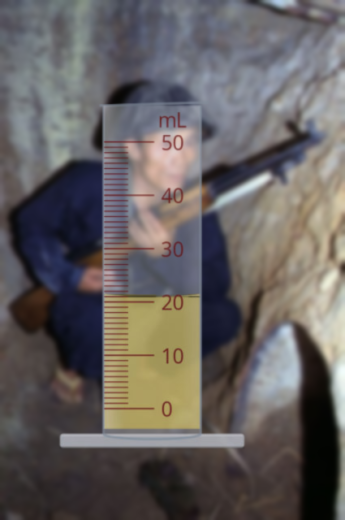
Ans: {"value": 21, "unit": "mL"}
